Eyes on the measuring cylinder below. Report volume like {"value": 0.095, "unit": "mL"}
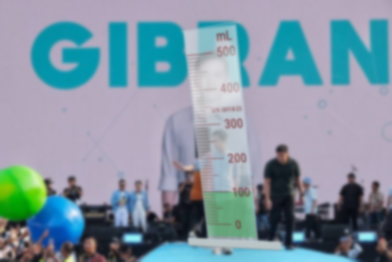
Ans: {"value": 100, "unit": "mL"}
